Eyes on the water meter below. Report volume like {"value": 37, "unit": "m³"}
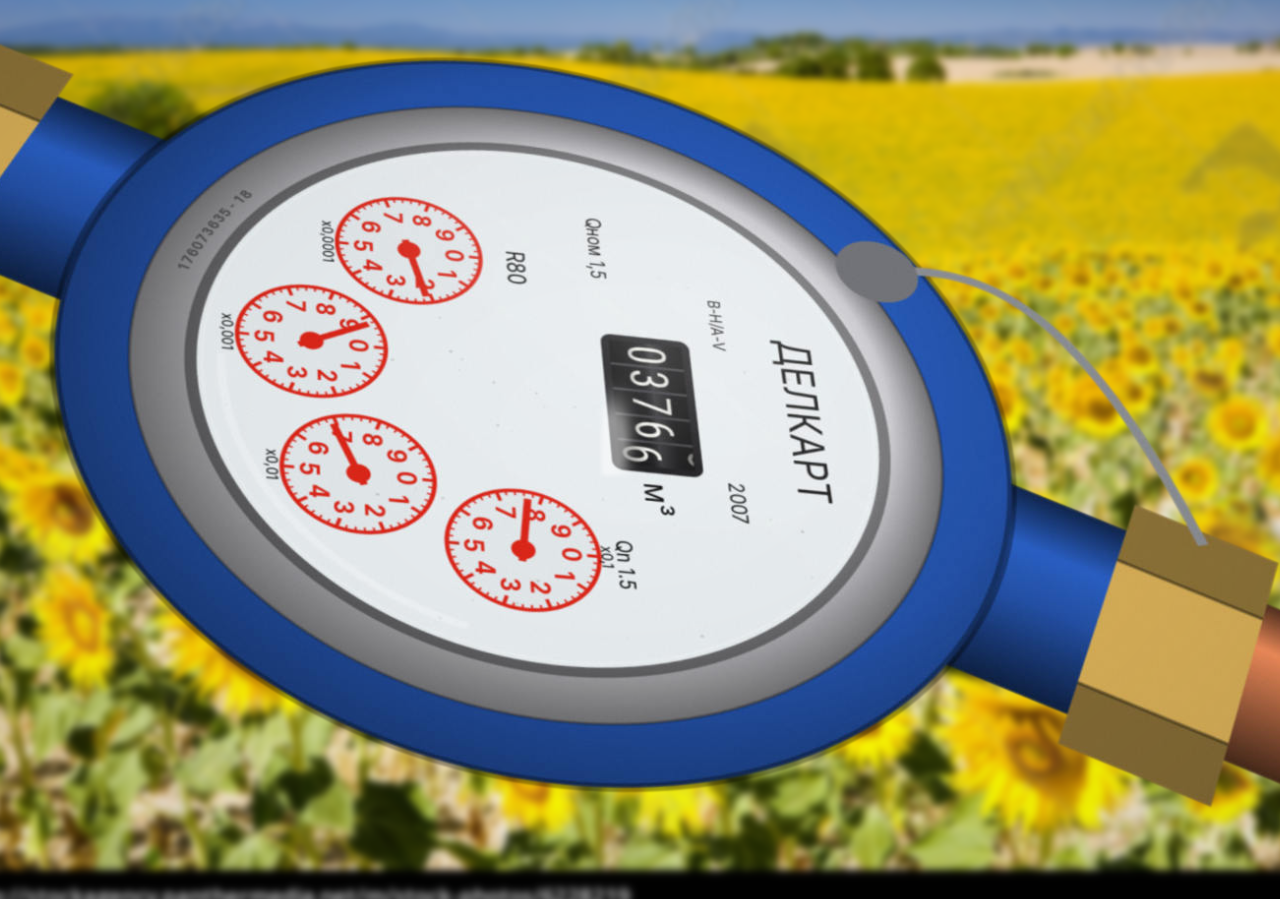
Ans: {"value": 3765.7692, "unit": "m³"}
